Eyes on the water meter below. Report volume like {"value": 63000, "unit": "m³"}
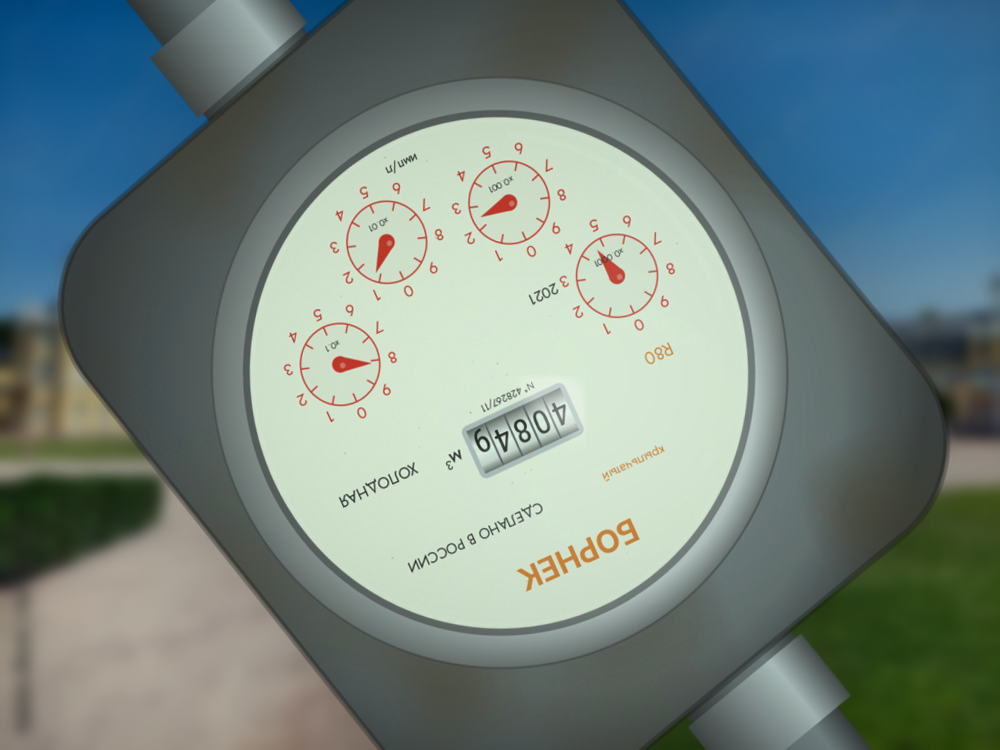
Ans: {"value": 40848.8124, "unit": "m³"}
